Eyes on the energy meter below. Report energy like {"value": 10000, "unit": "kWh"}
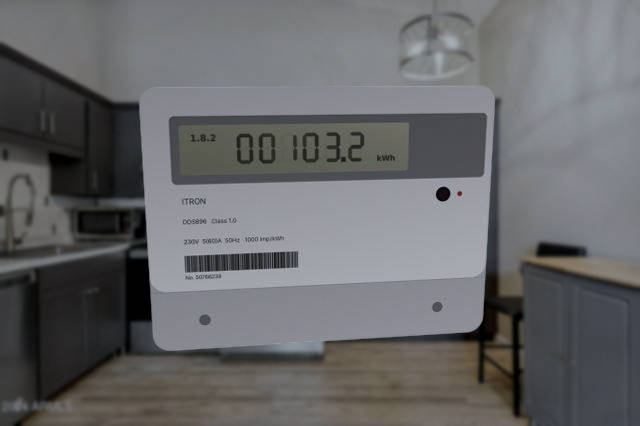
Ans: {"value": 103.2, "unit": "kWh"}
